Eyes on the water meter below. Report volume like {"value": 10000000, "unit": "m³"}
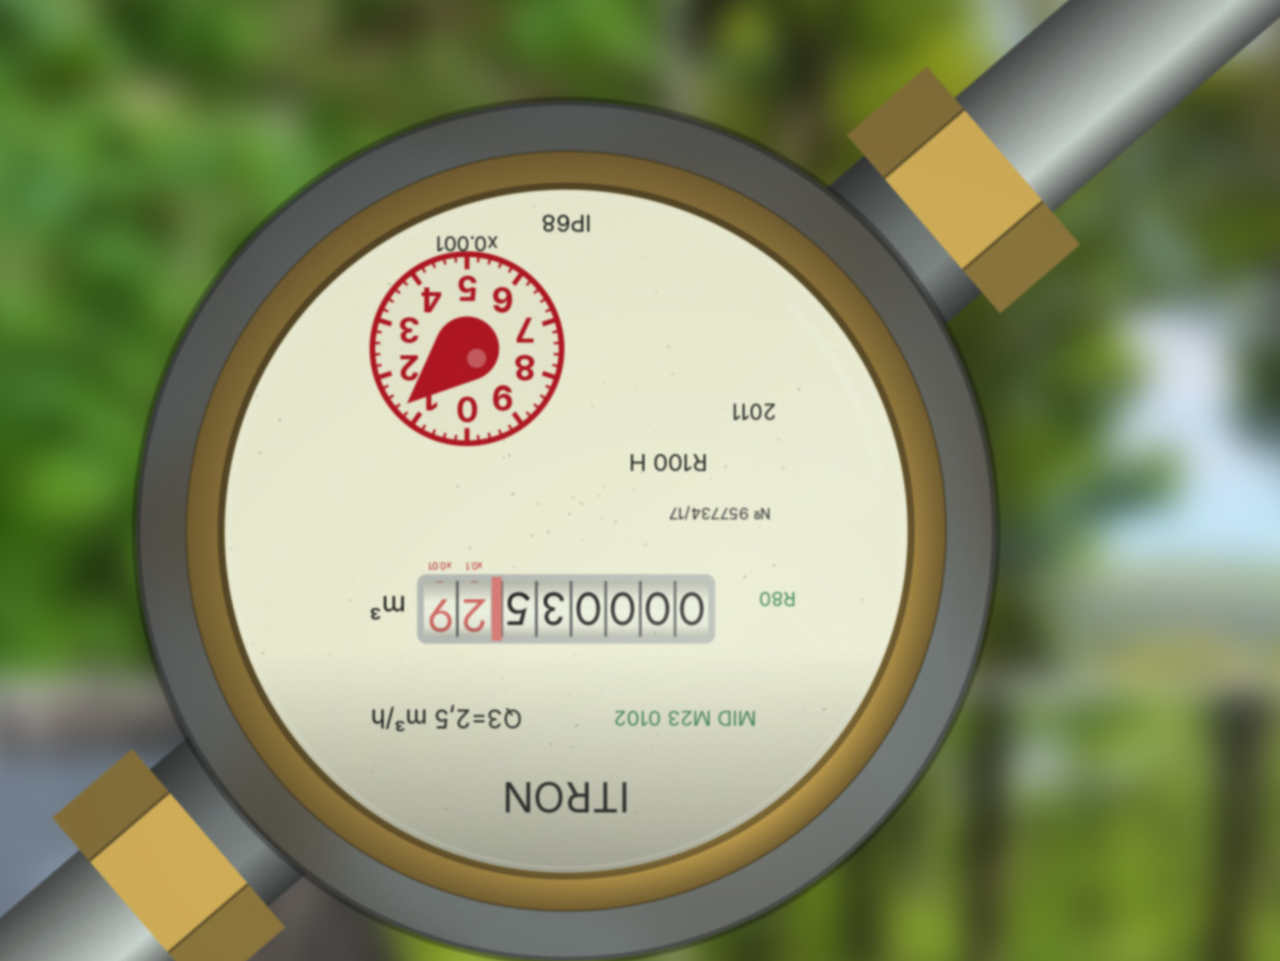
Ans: {"value": 35.291, "unit": "m³"}
